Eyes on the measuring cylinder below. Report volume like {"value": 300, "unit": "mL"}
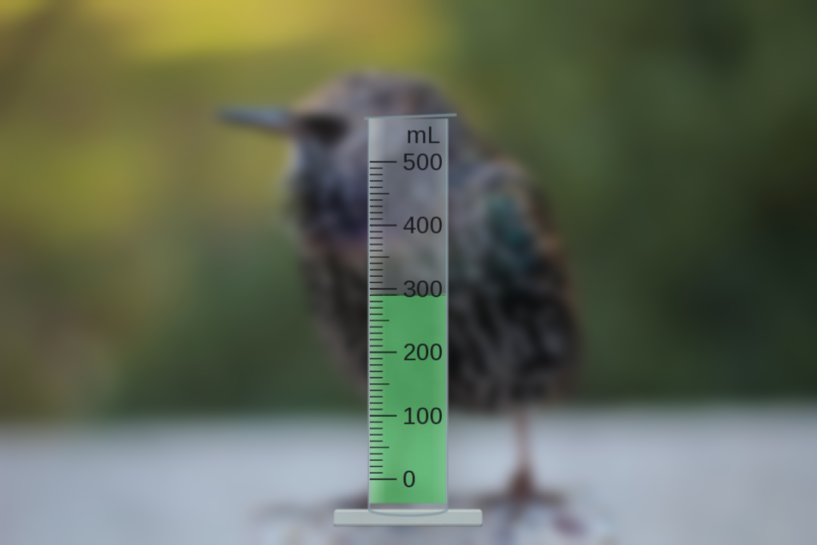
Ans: {"value": 290, "unit": "mL"}
